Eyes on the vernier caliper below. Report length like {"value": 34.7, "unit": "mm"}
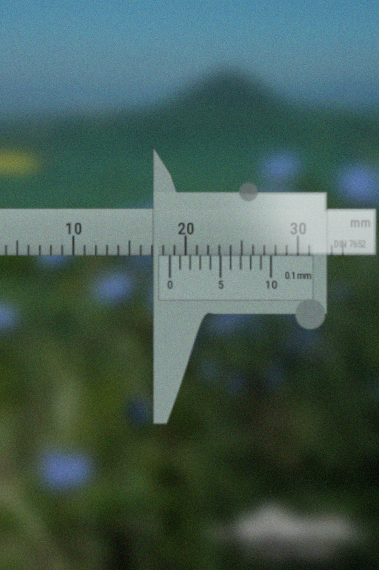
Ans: {"value": 18.6, "unit": "mm"}
